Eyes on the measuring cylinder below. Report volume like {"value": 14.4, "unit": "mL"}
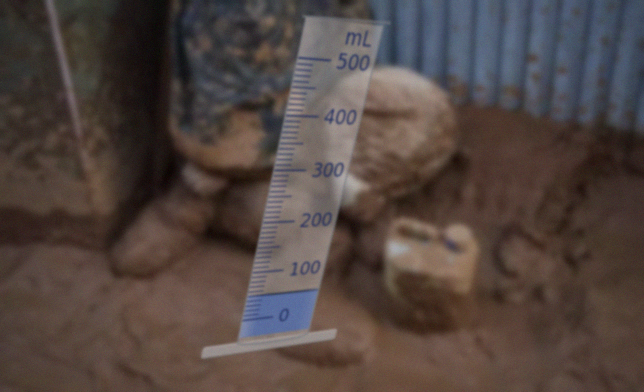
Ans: {"value": 50, "unit": "mL"}
